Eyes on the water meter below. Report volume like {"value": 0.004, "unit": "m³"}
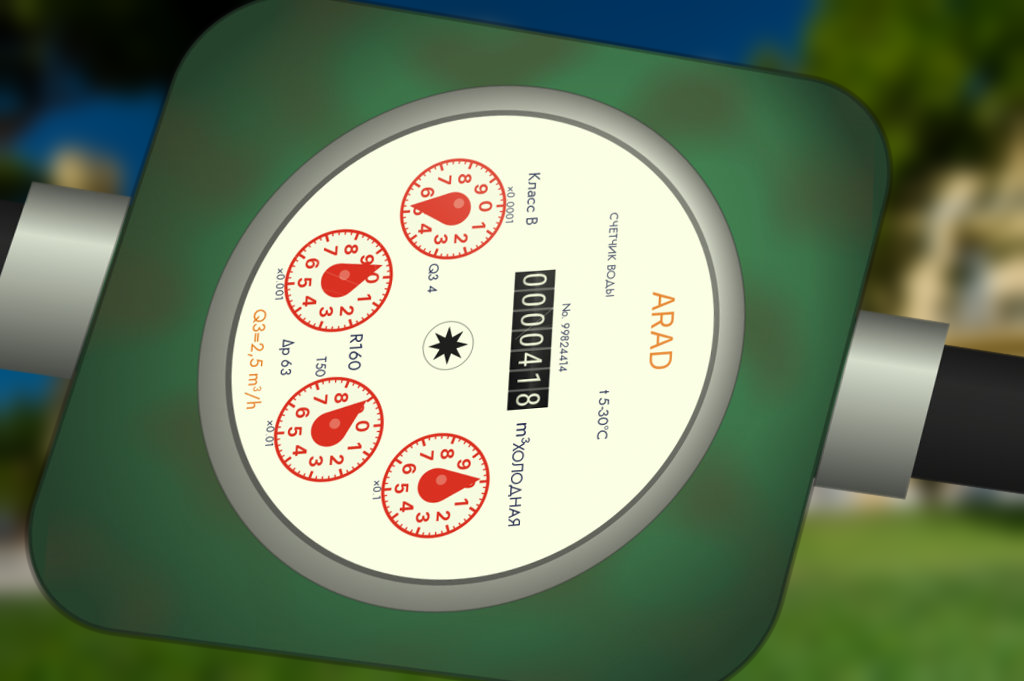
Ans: {"value": 417.9895, "unit": "m³"}
